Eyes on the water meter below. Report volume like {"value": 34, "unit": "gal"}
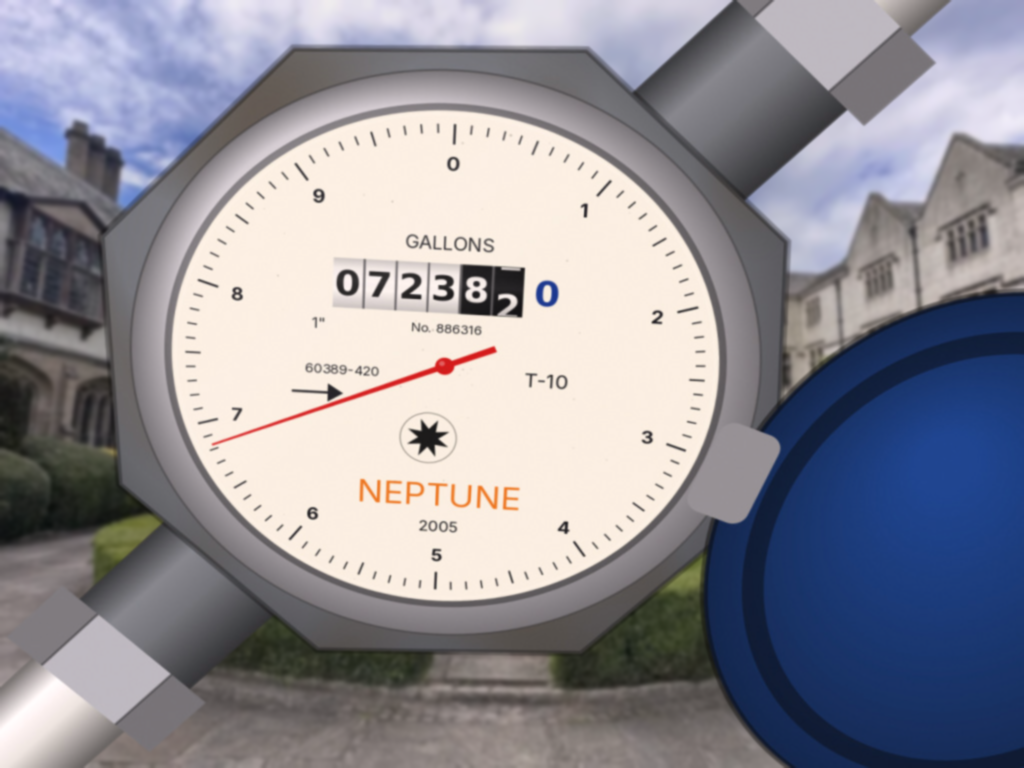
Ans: {"value": 723816.8, "unit": "gal"}
